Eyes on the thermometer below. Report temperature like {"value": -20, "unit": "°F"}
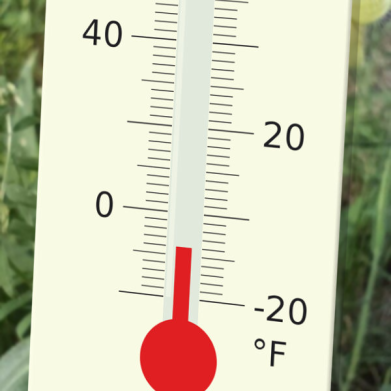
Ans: {"value": -8, "unit": "°F"}
